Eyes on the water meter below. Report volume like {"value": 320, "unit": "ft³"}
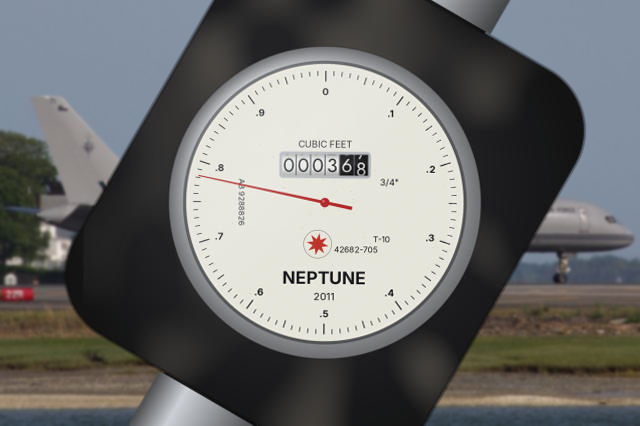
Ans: {"value": 367.78, "unit": "ft³"}
